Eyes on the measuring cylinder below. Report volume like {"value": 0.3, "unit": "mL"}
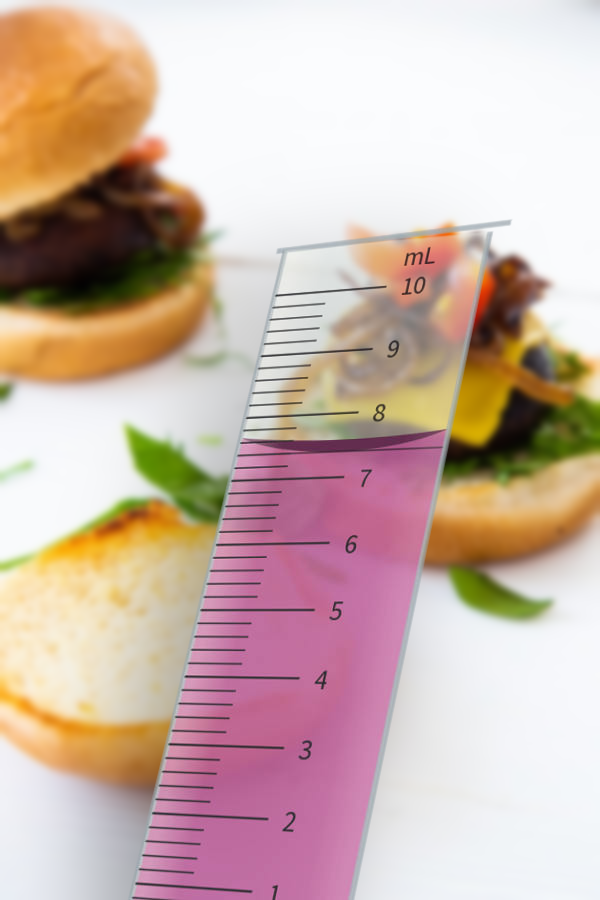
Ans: {"value": 7.4, "unit": "mL"}
